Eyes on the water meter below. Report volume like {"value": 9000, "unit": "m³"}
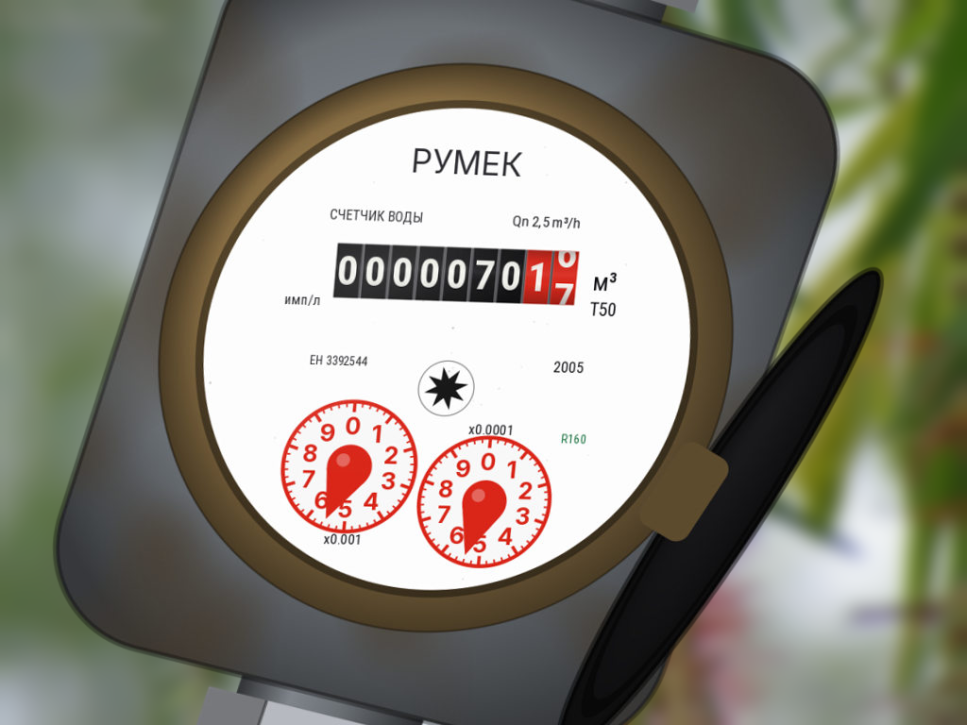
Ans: {"value": 70.1655, "unit": "m³"}
